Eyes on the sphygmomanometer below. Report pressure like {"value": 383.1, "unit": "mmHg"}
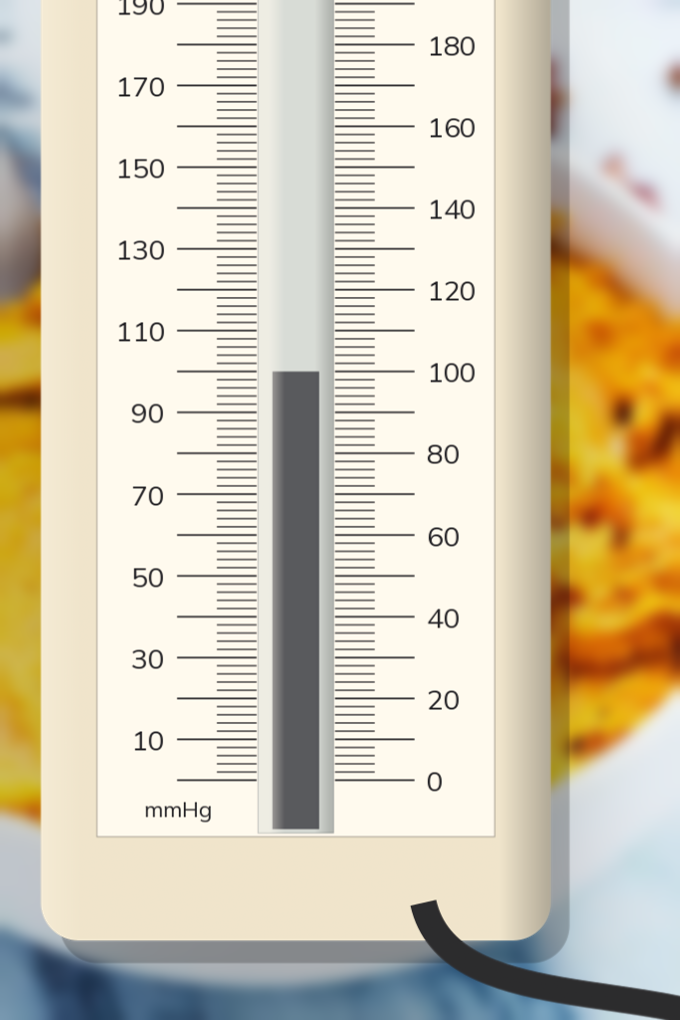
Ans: {"value": 100, "unit": "mmHg"}
